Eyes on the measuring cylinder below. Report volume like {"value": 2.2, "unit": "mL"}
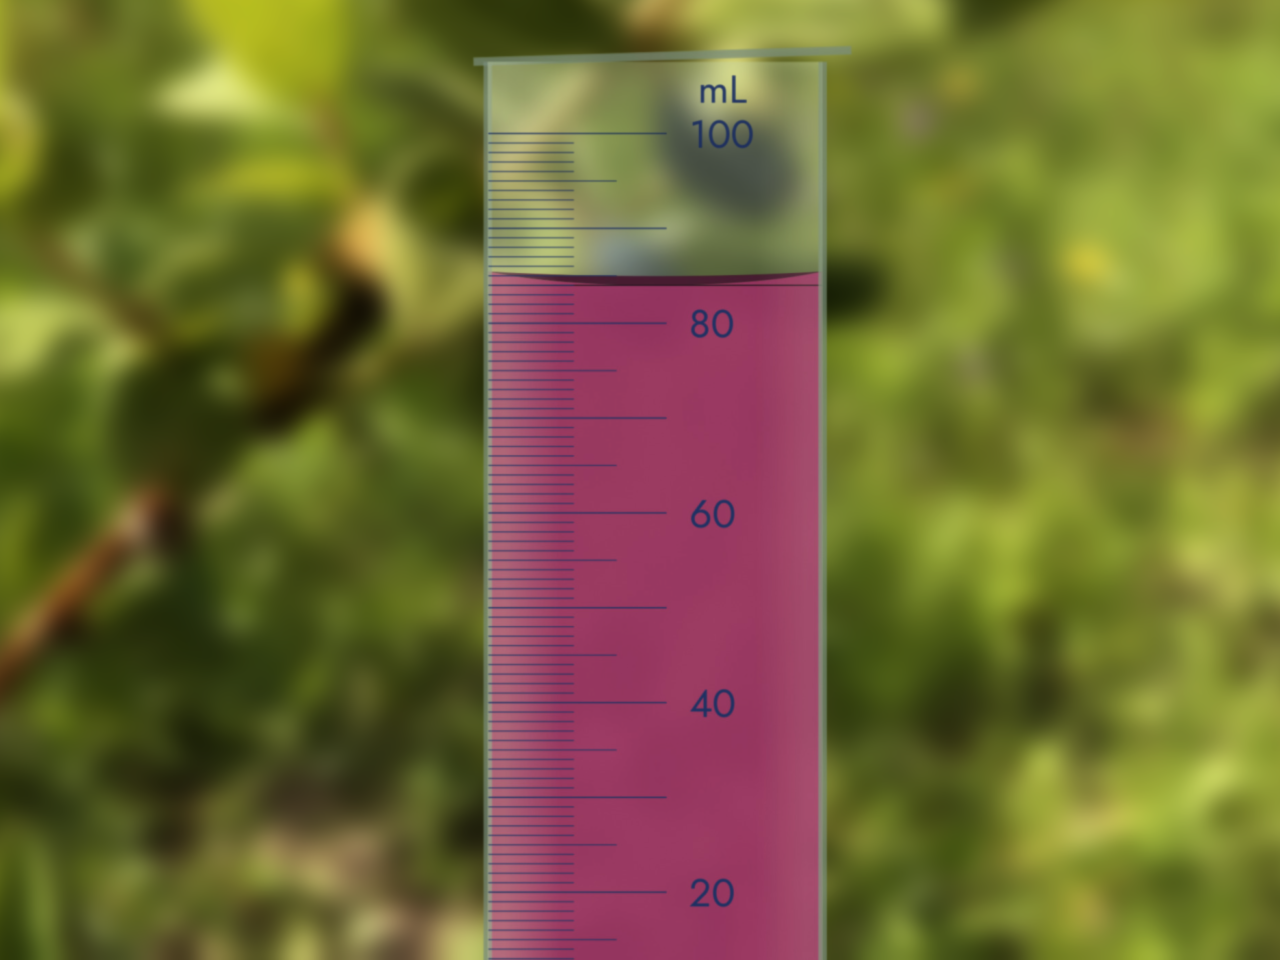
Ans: {"value": 84, "unit": "mL"}
